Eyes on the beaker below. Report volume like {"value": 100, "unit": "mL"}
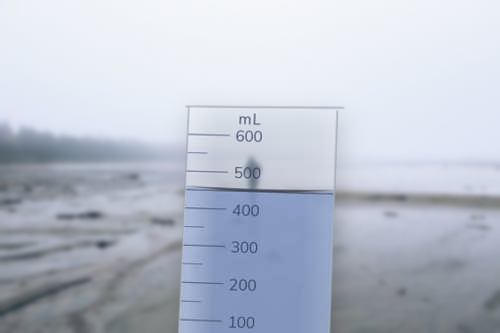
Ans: {"value": 450, "unit": "mL"}
